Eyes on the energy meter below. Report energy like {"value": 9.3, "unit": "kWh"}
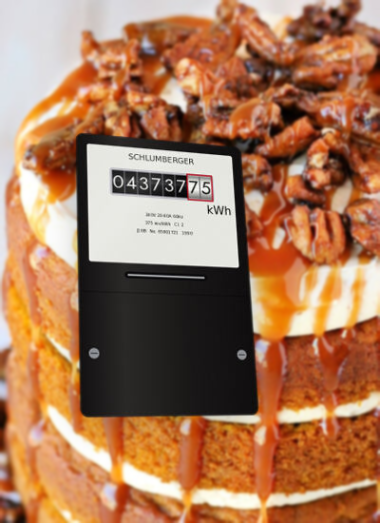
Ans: {"value": 43737.75, "unit": "kWh"}
